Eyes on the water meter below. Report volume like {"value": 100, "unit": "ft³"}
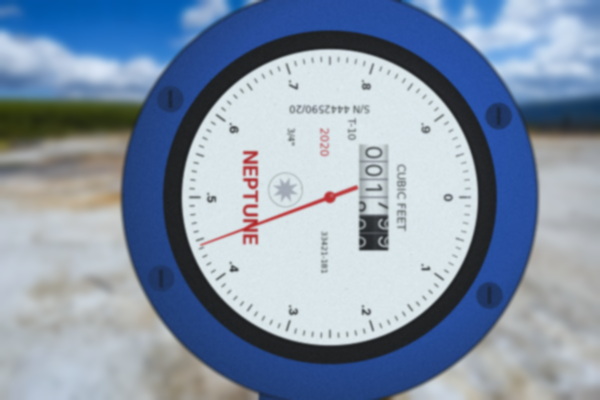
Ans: {"value": 1799.44, "unit": "ft³"}
